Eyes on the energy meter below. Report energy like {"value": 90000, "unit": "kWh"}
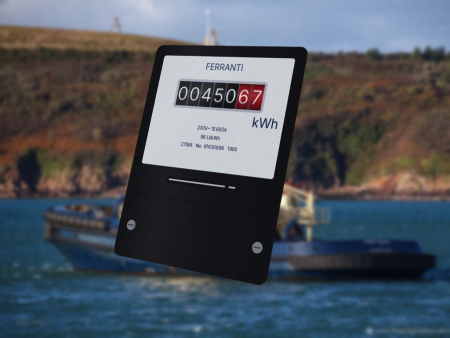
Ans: {"value": 450.67, "unit": "kWh"}
